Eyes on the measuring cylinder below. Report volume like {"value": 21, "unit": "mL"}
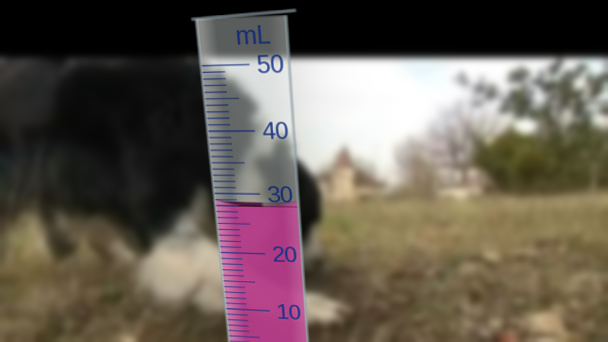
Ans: {"value": 28, "unit": "mL"}
